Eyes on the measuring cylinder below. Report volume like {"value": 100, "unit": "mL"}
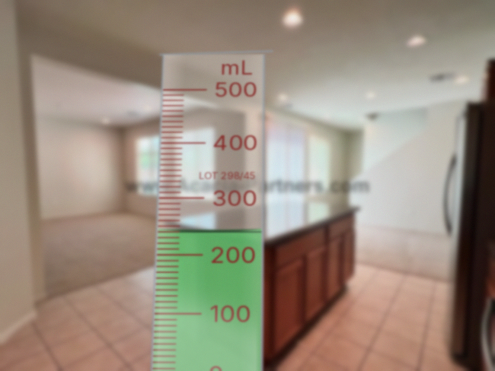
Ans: {"value": 240, "unit": "mL"}
